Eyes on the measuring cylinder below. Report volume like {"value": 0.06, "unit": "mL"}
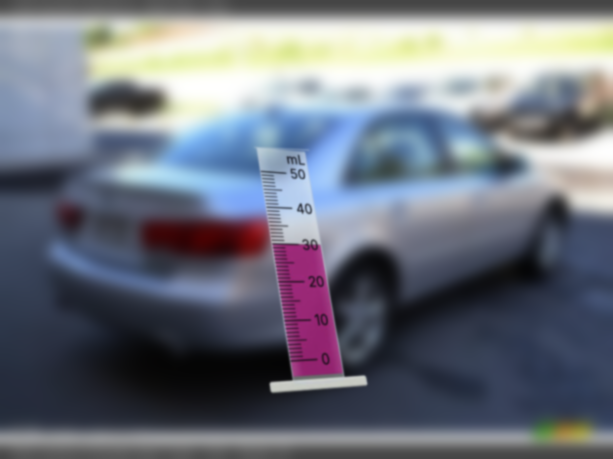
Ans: {"value": 30, "unit": "mL"}
